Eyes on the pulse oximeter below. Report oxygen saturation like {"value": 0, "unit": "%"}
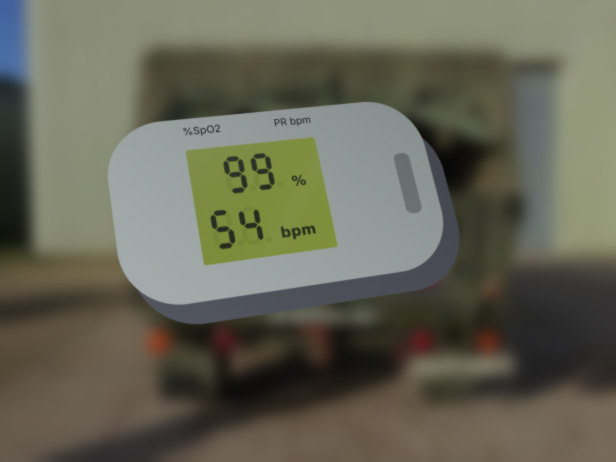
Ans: {"value": 99, "unit": "%"}
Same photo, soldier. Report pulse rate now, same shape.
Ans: {"value": 54, "unit": "bpm"}
